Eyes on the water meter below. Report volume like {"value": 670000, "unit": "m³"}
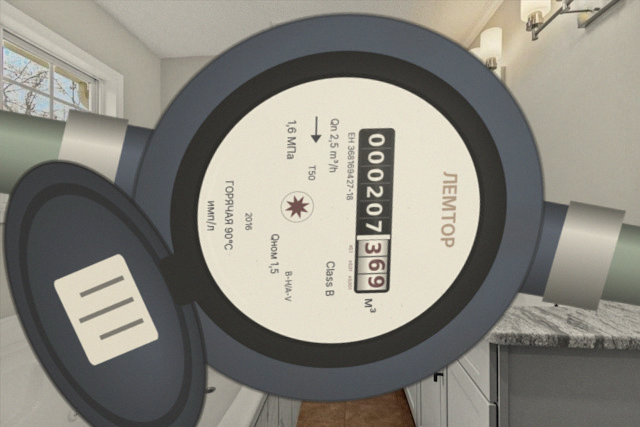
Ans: {"value": 207.369, "unit": "m³"}
